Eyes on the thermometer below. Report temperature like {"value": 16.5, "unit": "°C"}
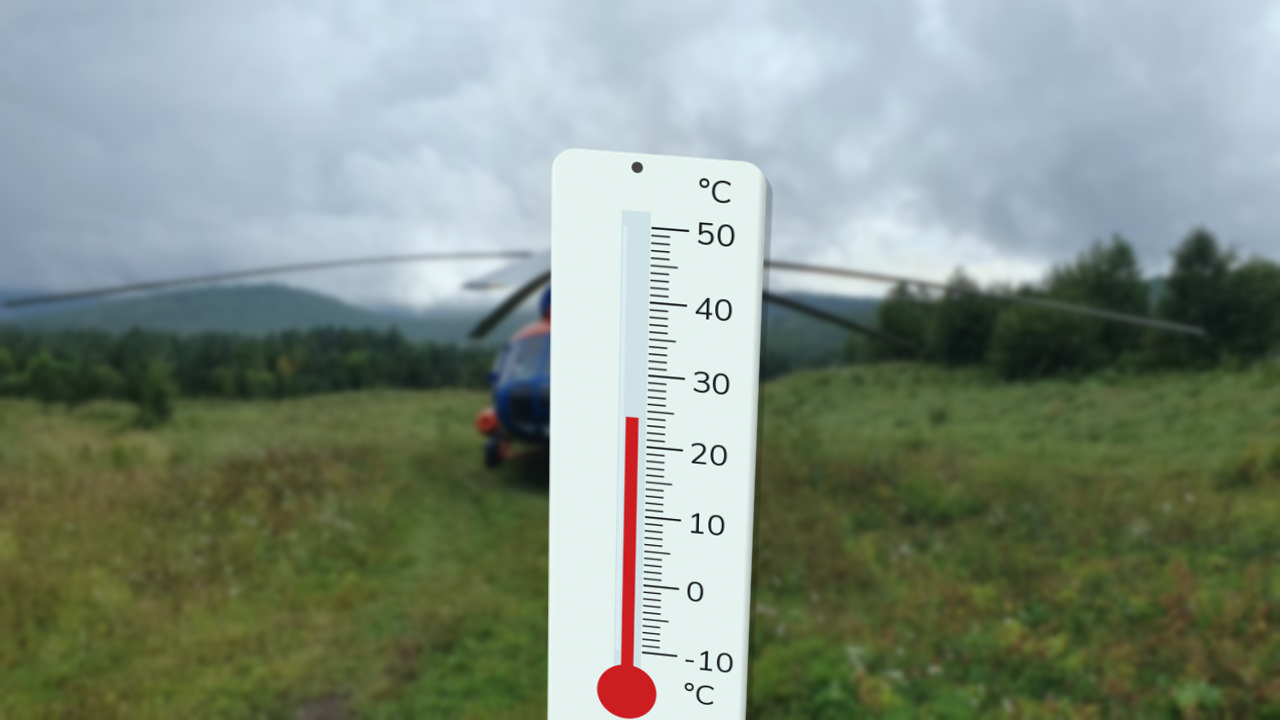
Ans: {"value": 24, "unit": "°C"}
